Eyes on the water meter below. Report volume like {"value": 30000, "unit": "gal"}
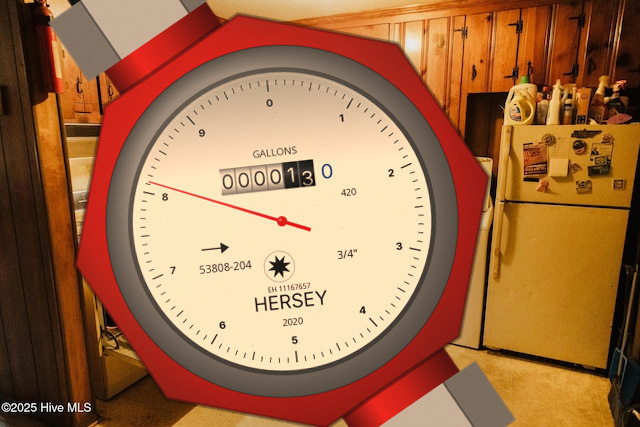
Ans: {"value": 128.1, "unit": "gal"}
